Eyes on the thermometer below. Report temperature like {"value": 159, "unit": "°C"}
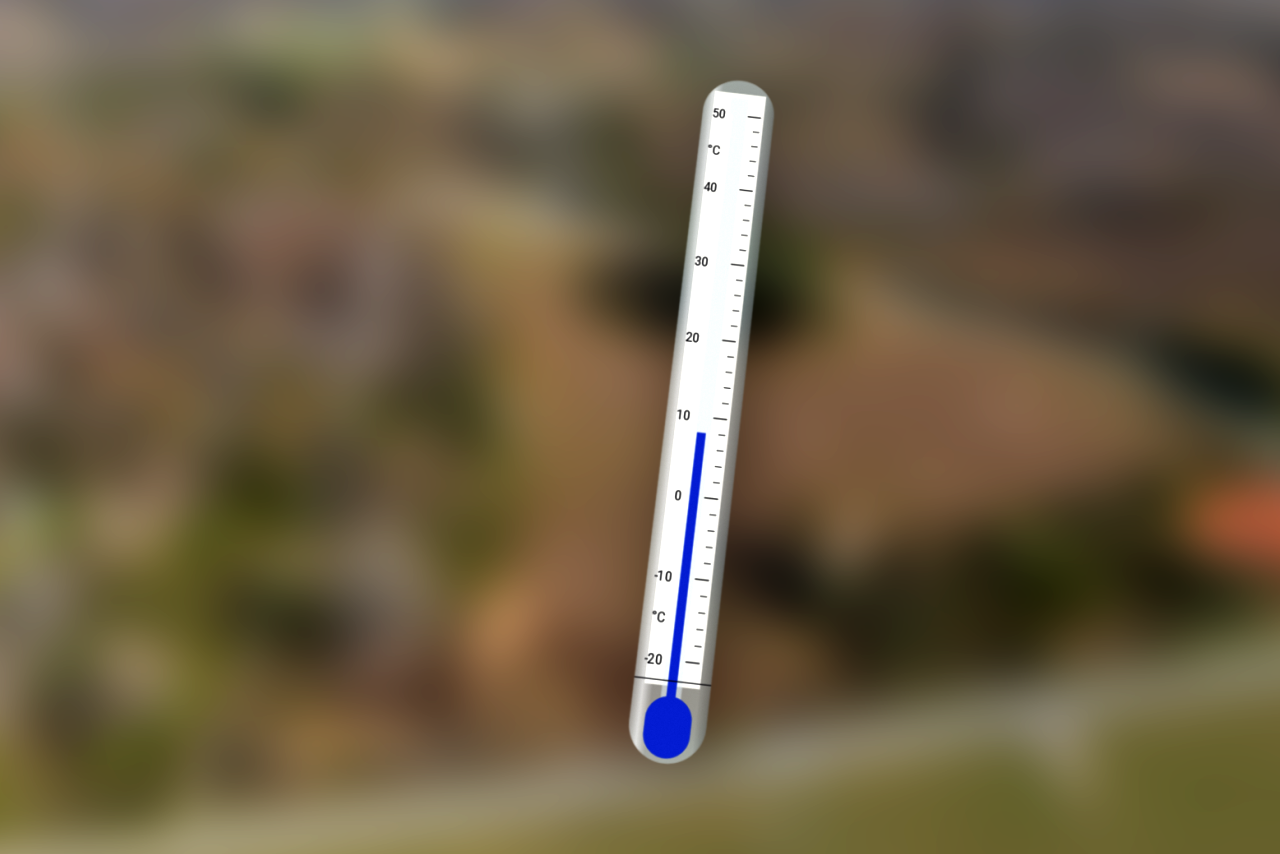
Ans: {"value": 8, "unit": "°C"}
